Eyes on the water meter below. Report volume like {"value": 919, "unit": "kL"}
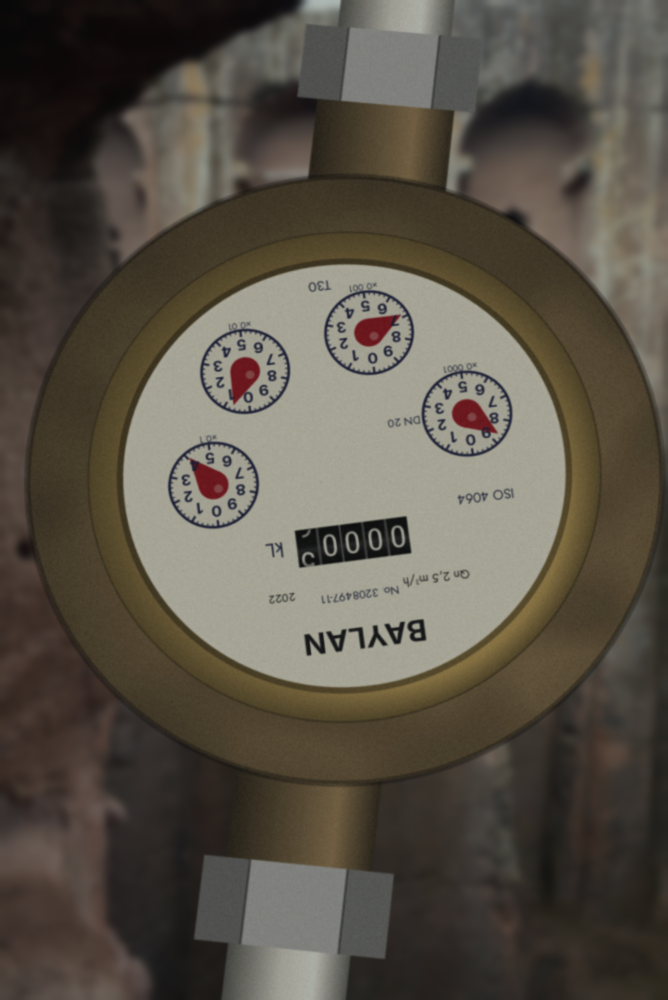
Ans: {"value": 5.4068, "unit": "kL"}
